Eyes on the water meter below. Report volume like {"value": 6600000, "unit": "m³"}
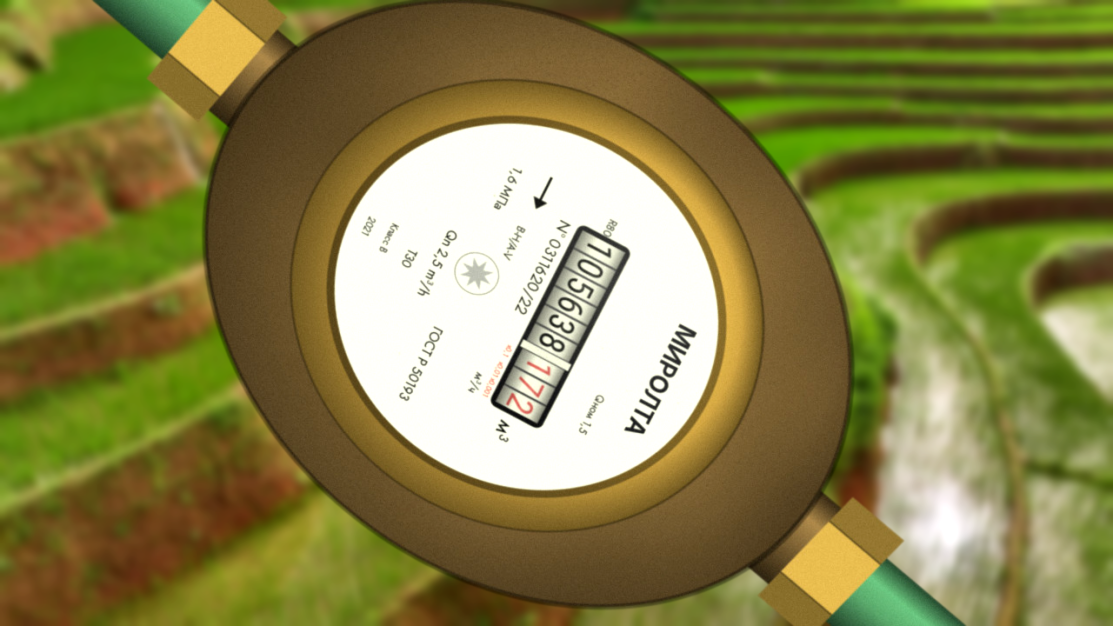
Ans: {"value": 105638.172, "unit": "m³"}
